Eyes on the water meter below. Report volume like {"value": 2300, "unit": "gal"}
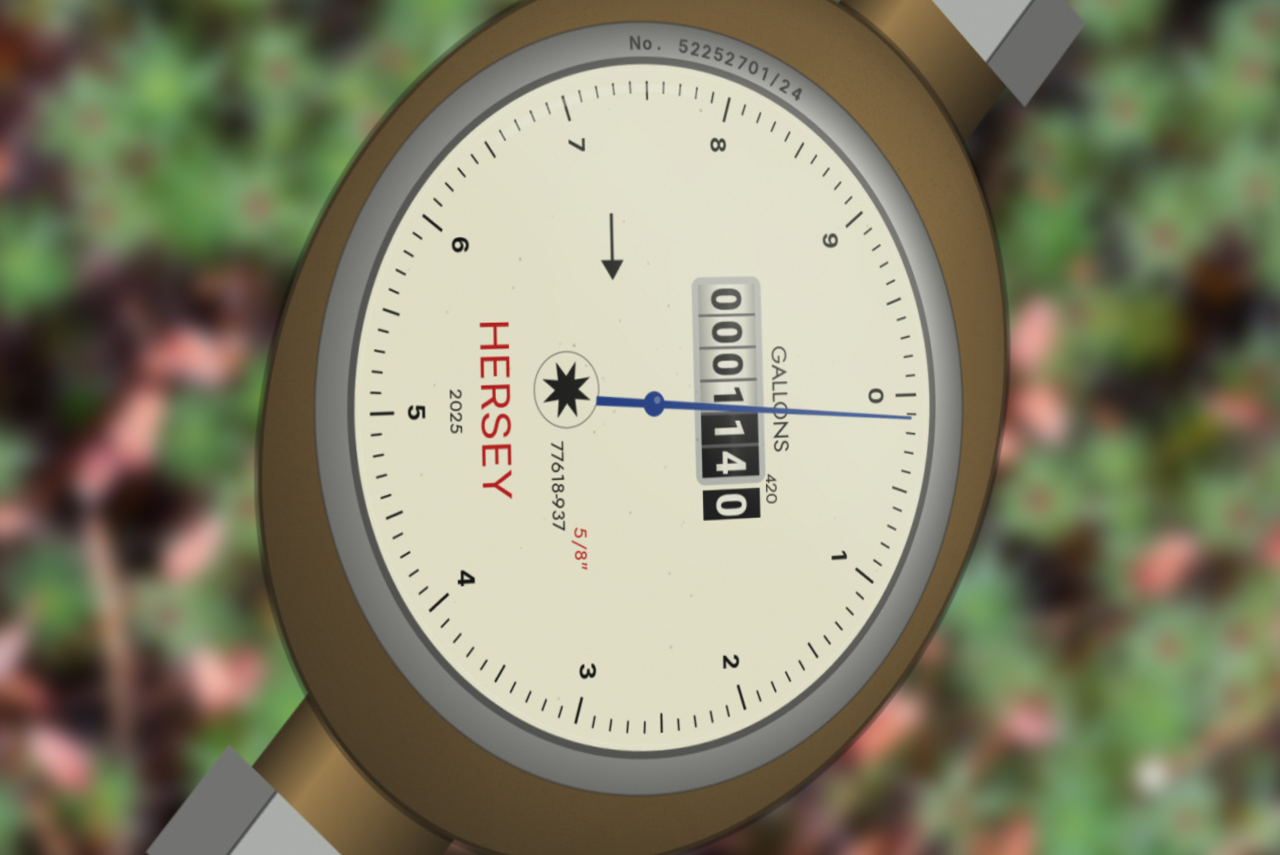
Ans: {"value": 1140.1, "unit": "gal"}
